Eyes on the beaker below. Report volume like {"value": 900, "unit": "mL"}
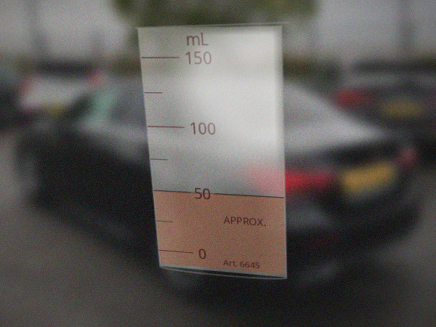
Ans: {"value": 50, "unit": "mL"}
